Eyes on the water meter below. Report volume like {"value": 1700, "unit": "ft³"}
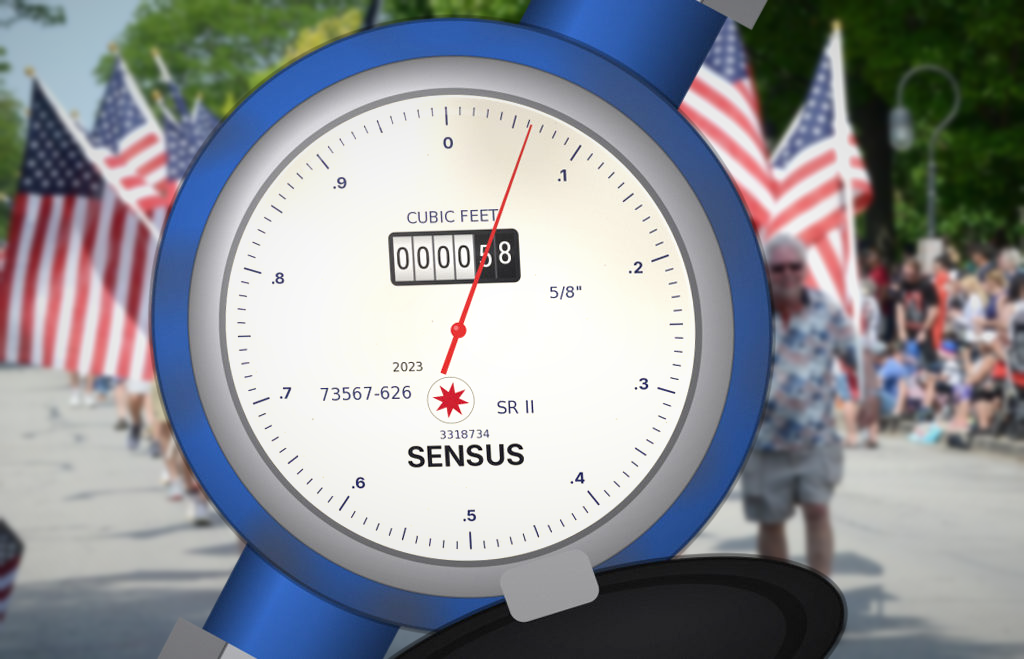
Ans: {"value": 58.06, "unit": "ft³"}
